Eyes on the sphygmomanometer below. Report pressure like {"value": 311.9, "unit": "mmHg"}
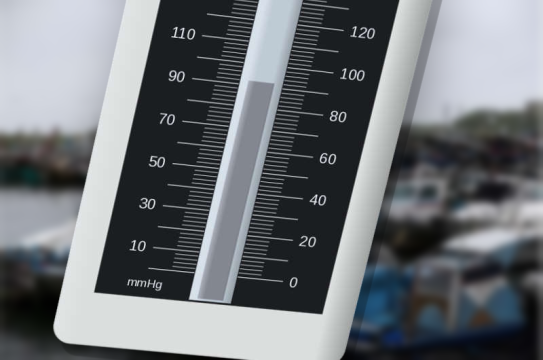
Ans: {"value": 92, "unit": "mmHg"}
